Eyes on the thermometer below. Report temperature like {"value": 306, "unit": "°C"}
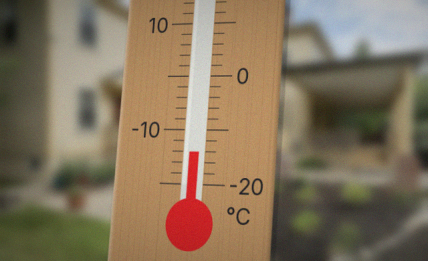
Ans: {"value": -14, "unit": "°C"}
